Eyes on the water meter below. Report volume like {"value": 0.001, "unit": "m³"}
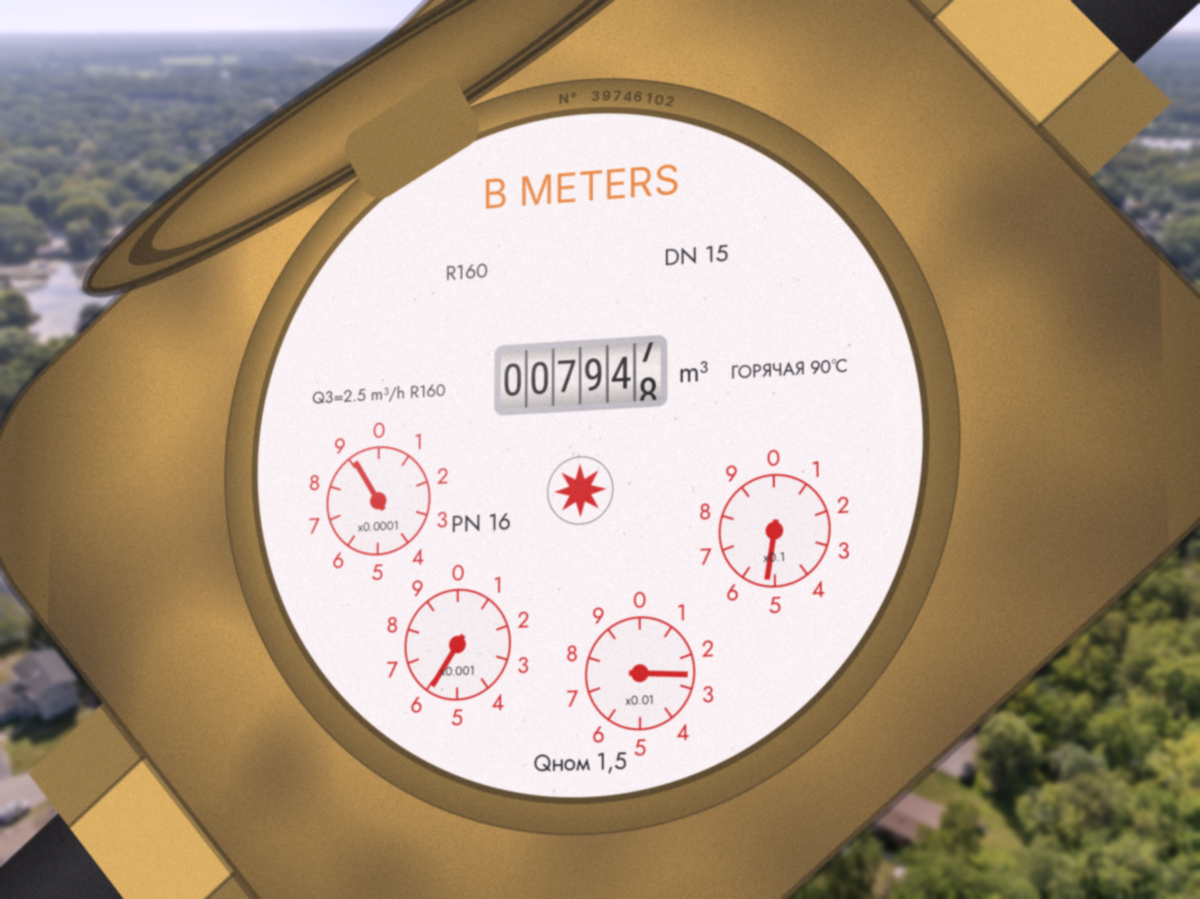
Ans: {"value": 7947.5259, "unit": "m³"}
